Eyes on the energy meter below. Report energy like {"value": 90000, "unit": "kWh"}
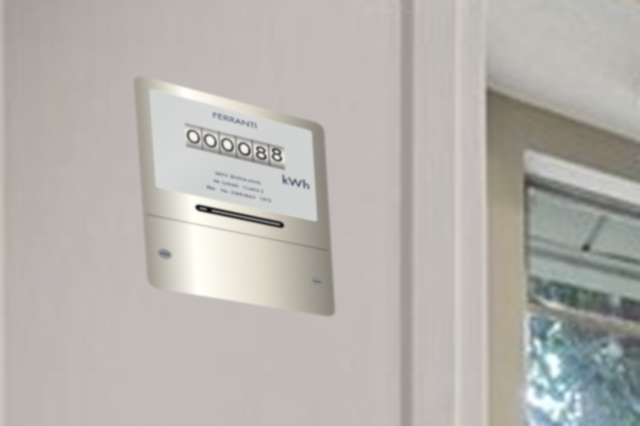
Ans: {"value": 88, "unit": "kWh"}
